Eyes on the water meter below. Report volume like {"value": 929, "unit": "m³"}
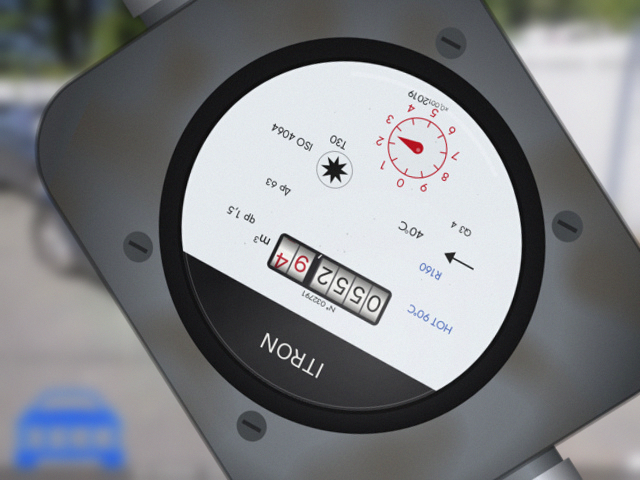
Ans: {"value": 552.942, "unit": "m³"}
